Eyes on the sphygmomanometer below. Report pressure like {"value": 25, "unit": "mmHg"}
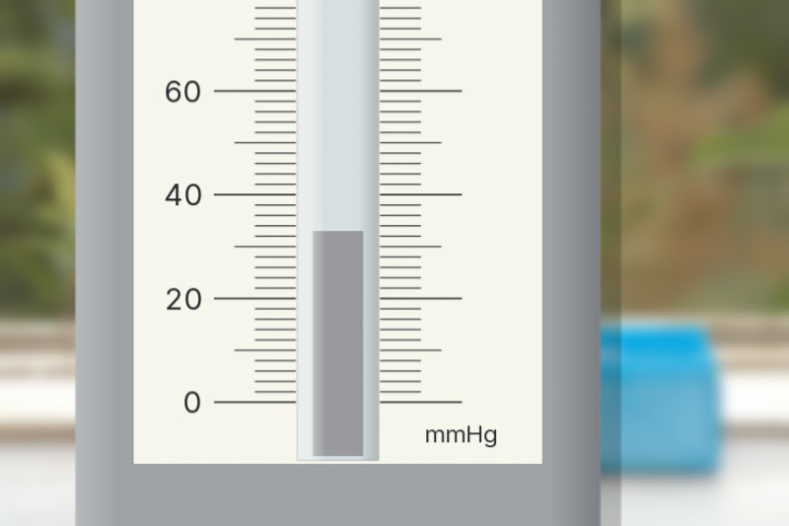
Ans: {"value": 33, "unit": "mmHg"}
